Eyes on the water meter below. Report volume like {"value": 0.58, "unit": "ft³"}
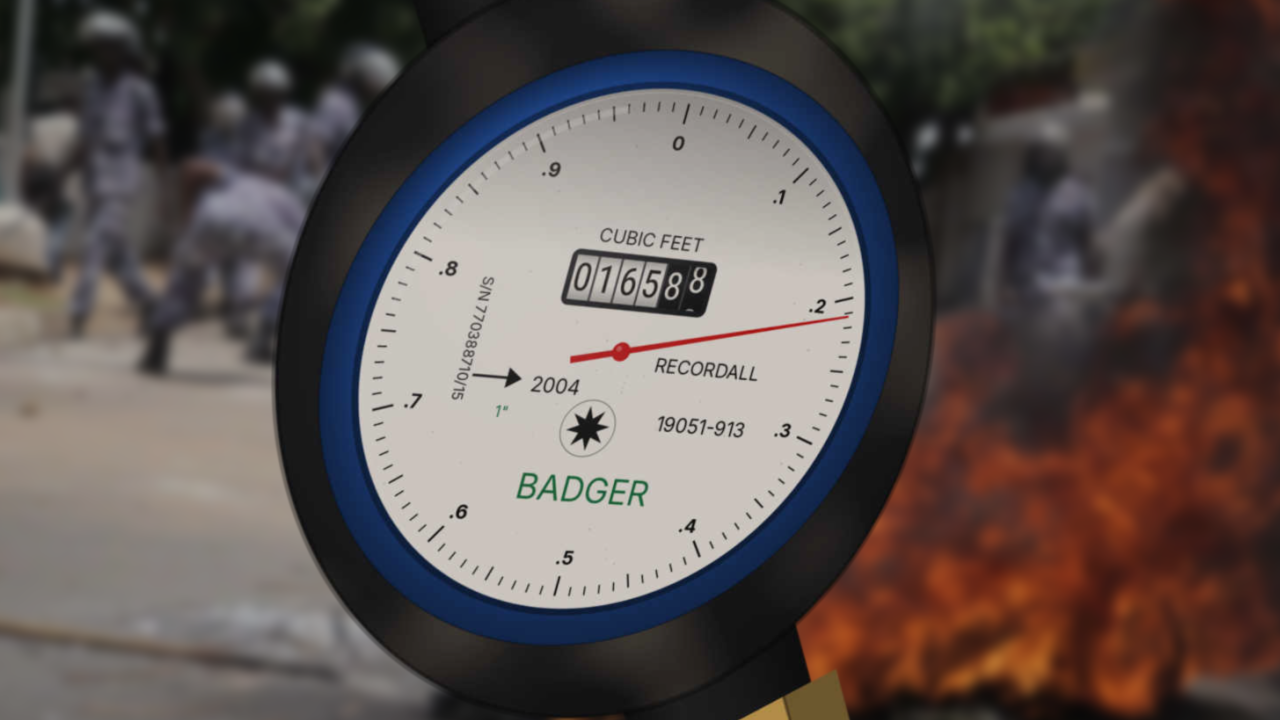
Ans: {"value": 16588.21, "unit": "ft³"}
